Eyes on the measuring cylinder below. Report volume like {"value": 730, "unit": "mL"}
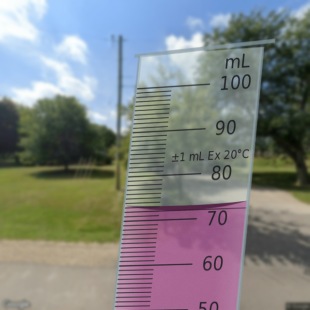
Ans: {"value": 72, "unit": "mL"}
